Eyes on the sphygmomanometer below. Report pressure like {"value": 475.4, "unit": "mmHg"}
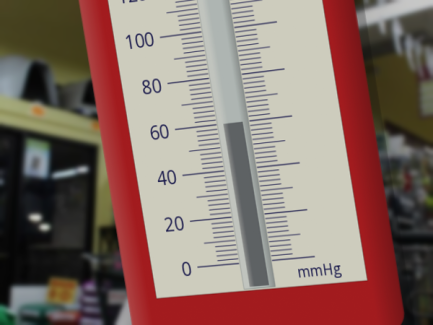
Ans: {"value": 60, "unit": "mmHg"}
